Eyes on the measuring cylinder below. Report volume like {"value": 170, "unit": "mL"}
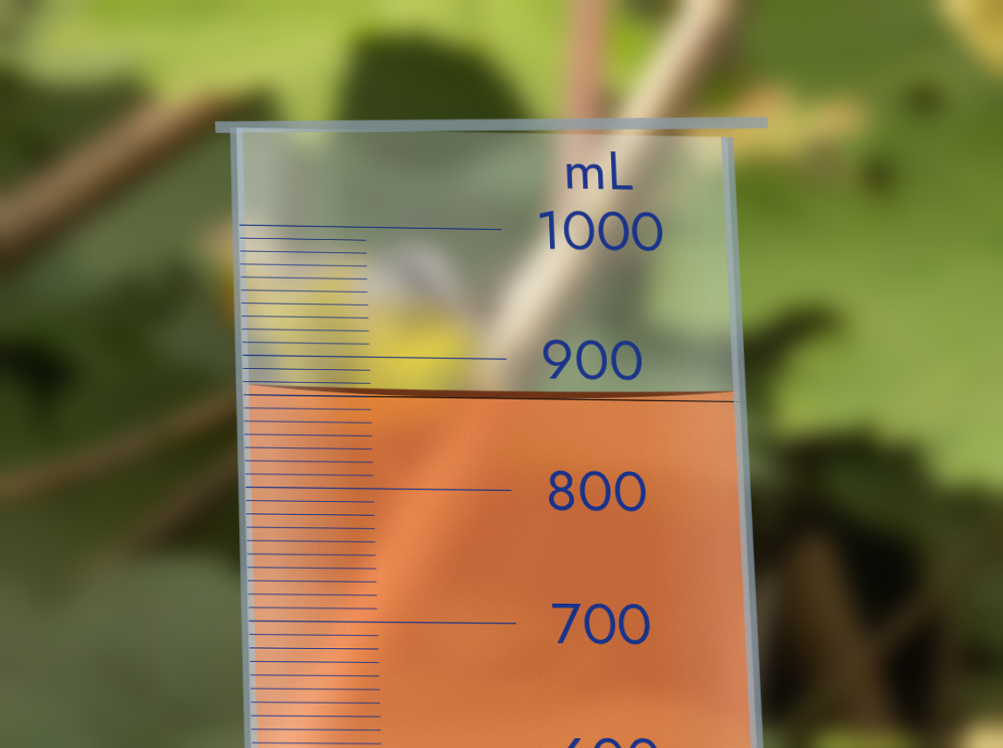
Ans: {"value": 870, "unit": "mL"}
